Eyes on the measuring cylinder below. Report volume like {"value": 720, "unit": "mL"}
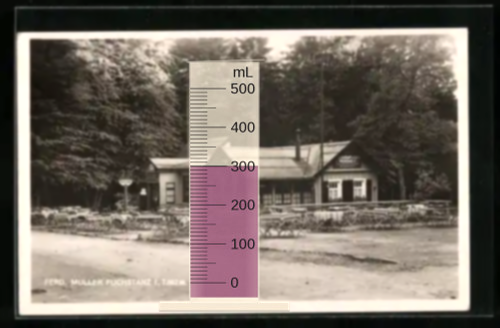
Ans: {"value": 300, "unit": "mL"}
